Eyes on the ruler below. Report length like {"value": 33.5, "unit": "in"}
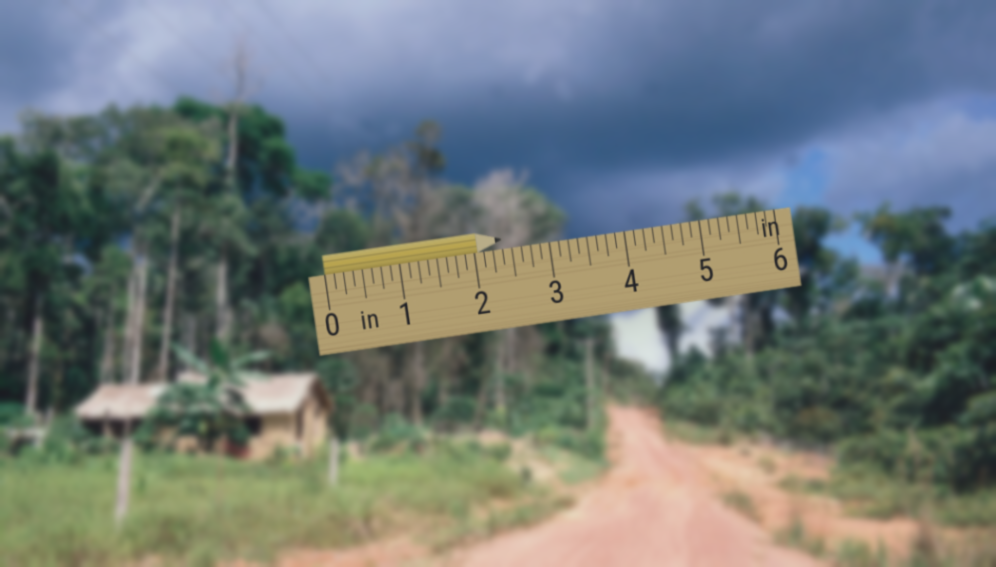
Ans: {"value": 2.375, "unit": "in"}
